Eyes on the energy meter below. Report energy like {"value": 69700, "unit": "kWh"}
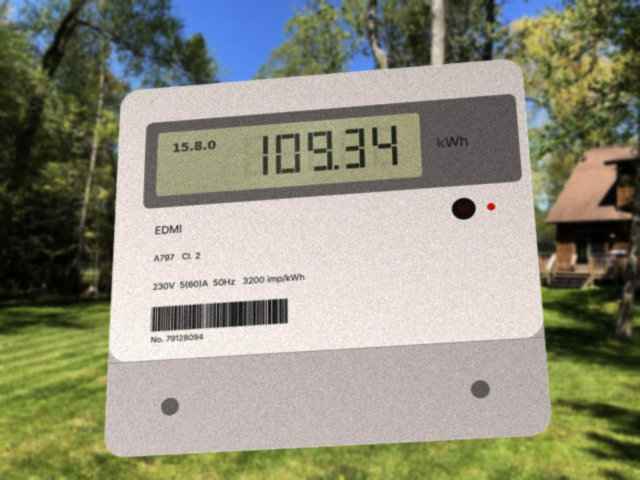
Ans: {"value": 109.34, "unit": "kWh"}
